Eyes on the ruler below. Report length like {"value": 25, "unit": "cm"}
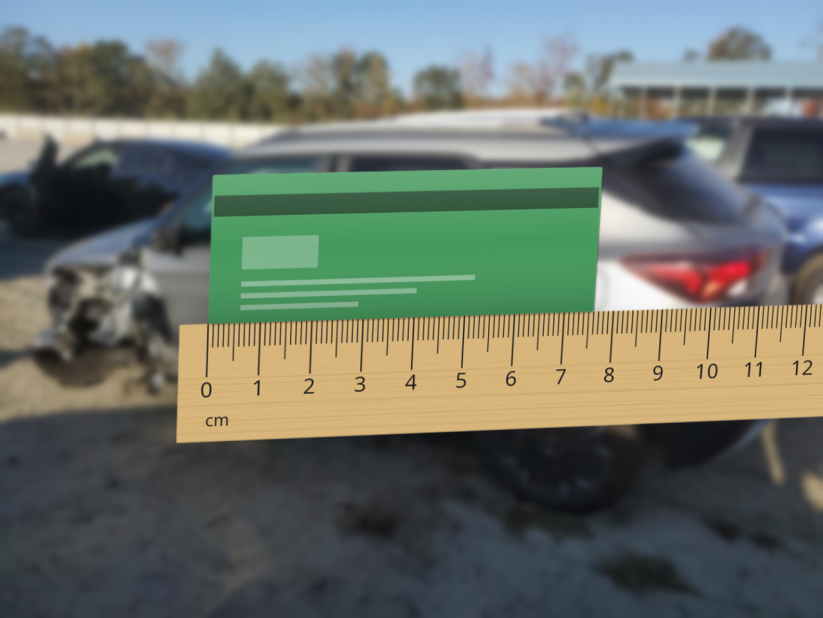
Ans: {"value": 7.6, "unit": "cm"}
